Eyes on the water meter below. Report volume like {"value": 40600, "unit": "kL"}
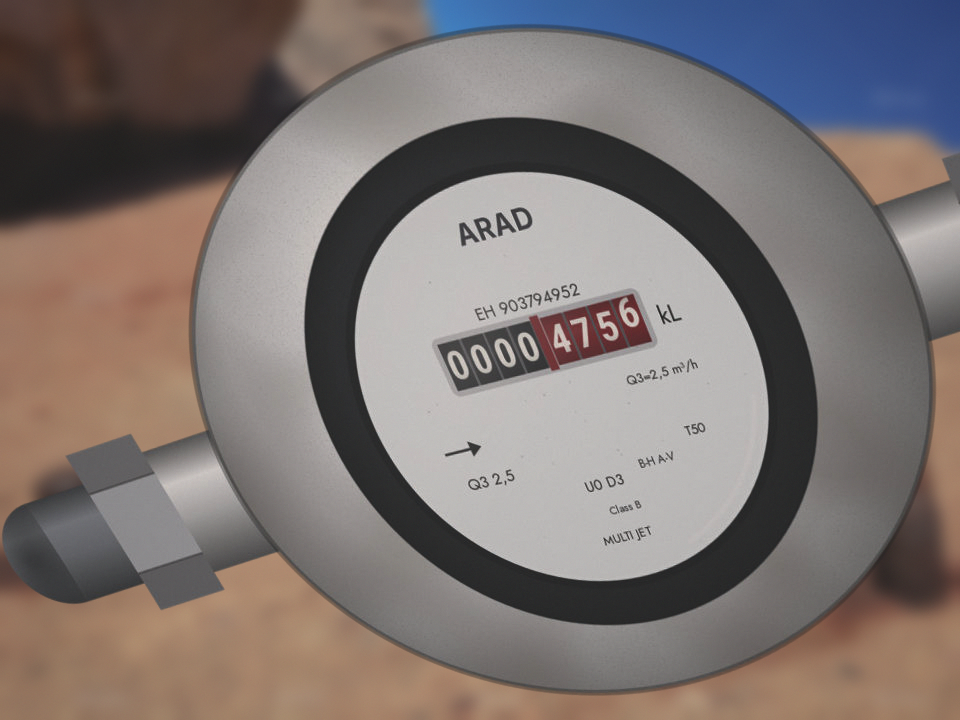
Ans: {"value": 0.4756, "unit": "kL"}
